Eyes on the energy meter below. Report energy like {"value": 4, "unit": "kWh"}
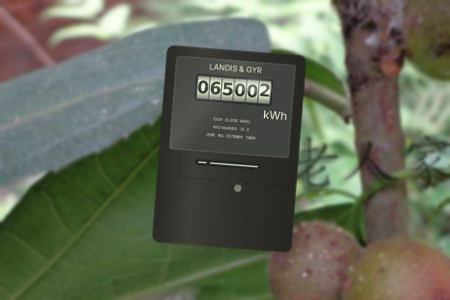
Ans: {"value": 65002, "unit": "kWh"}
